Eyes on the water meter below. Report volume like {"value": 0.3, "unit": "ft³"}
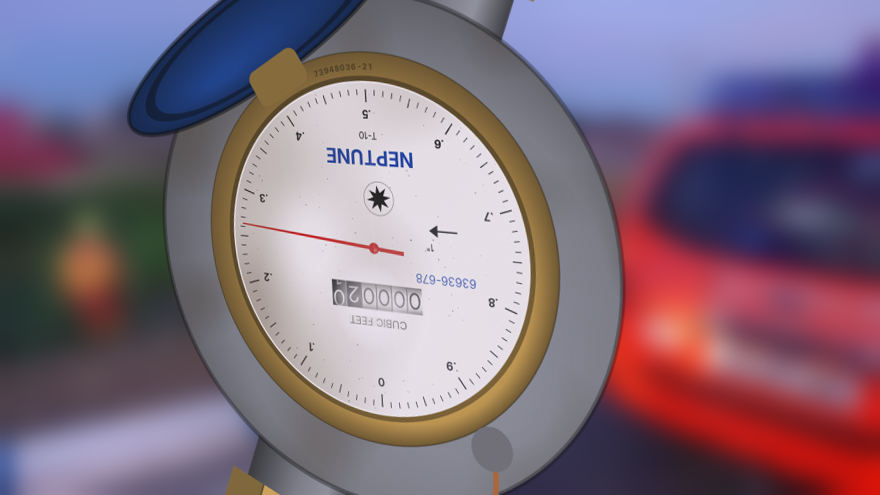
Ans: {"value": 20.26, "unit": "ft³"}
